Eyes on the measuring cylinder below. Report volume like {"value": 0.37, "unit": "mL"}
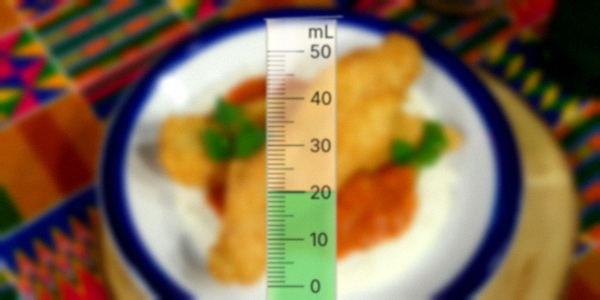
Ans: {"value": 20, "unit": "mL"}
